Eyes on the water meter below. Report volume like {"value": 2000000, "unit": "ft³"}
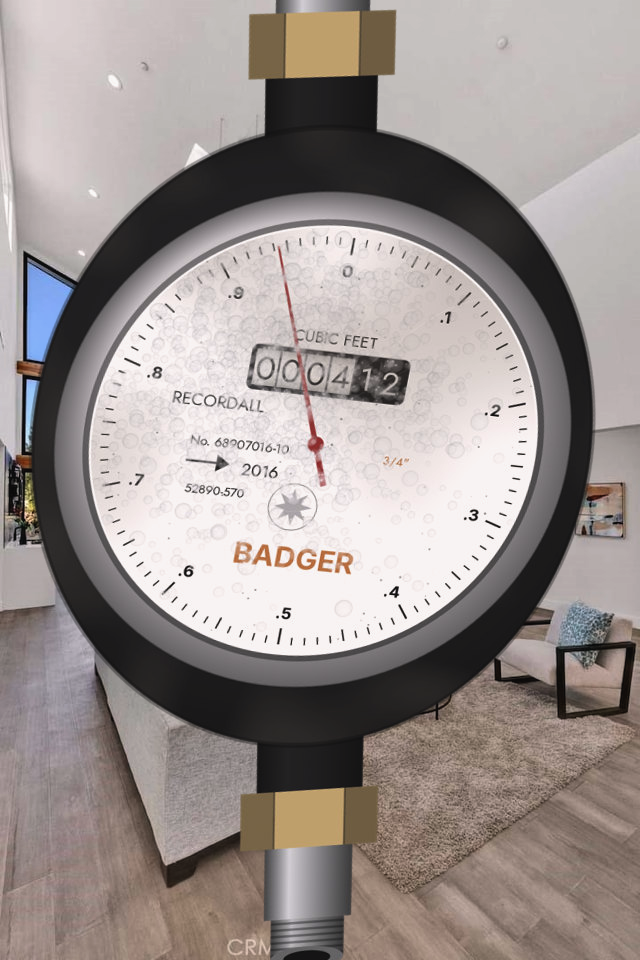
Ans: {"value": 411.94, "unit": "ft³"}
